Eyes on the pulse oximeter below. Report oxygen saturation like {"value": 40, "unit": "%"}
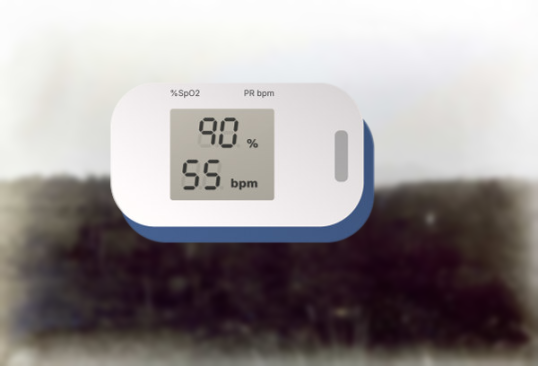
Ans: {"value": 90, "unit": "%"}
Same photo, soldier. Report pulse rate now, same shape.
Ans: {"value": 55, "unit": "bpm"}
